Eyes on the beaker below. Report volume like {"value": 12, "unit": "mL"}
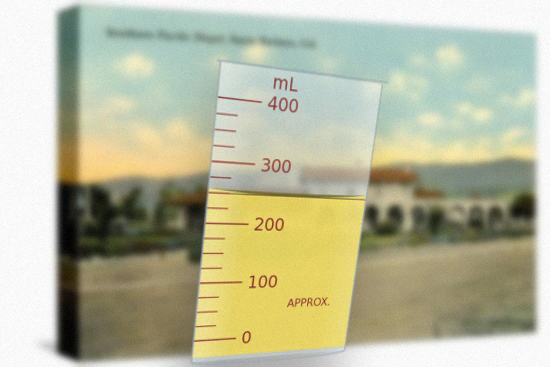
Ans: {"value": 250, "unit": "mL"}
